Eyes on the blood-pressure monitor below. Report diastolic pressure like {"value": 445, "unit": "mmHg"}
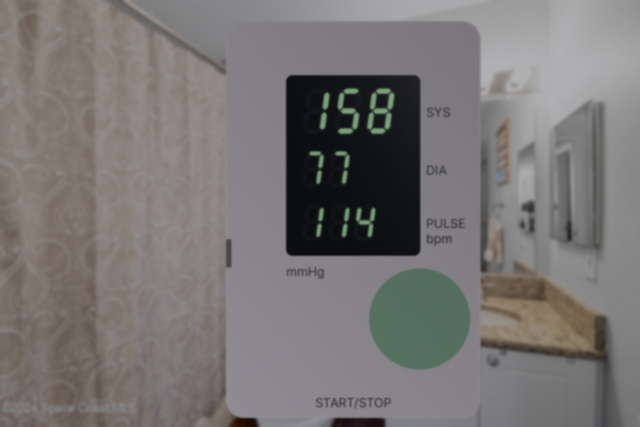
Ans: {"value": 77, "unit": "mmHg"}
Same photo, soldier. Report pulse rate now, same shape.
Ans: {"value": 114, "unit": "bpm"}
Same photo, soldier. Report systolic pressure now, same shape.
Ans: {"value": 158, "unit": "mmHg"}
